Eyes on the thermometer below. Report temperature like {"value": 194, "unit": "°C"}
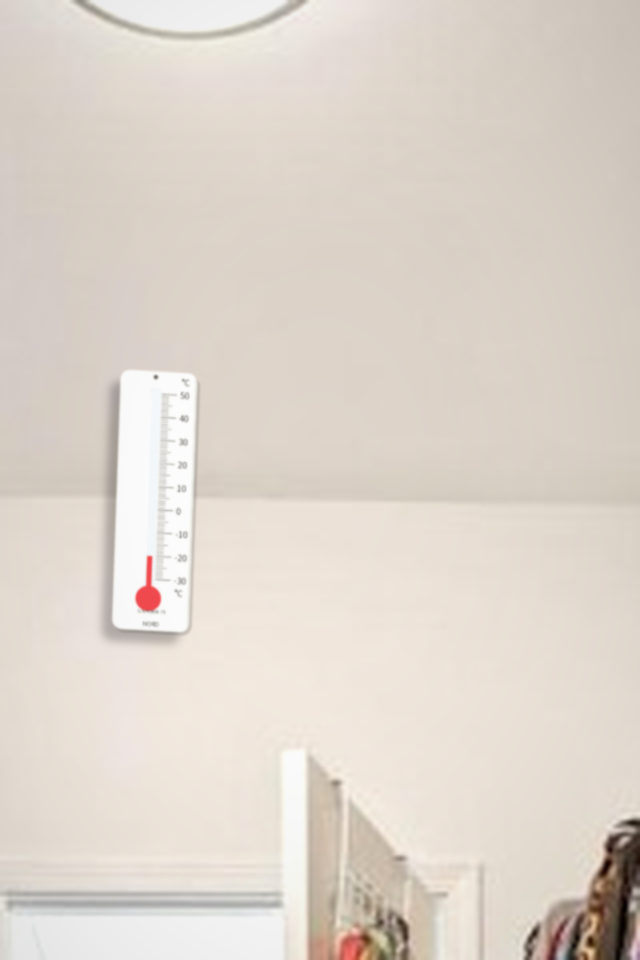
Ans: {"value": -20, "unit": "°C"}
